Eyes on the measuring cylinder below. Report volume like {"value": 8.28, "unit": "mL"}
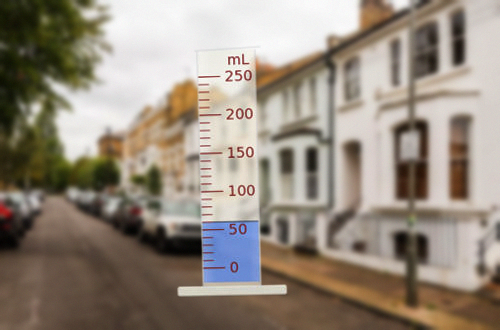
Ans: {"value": 60, "unit": "mL"}
